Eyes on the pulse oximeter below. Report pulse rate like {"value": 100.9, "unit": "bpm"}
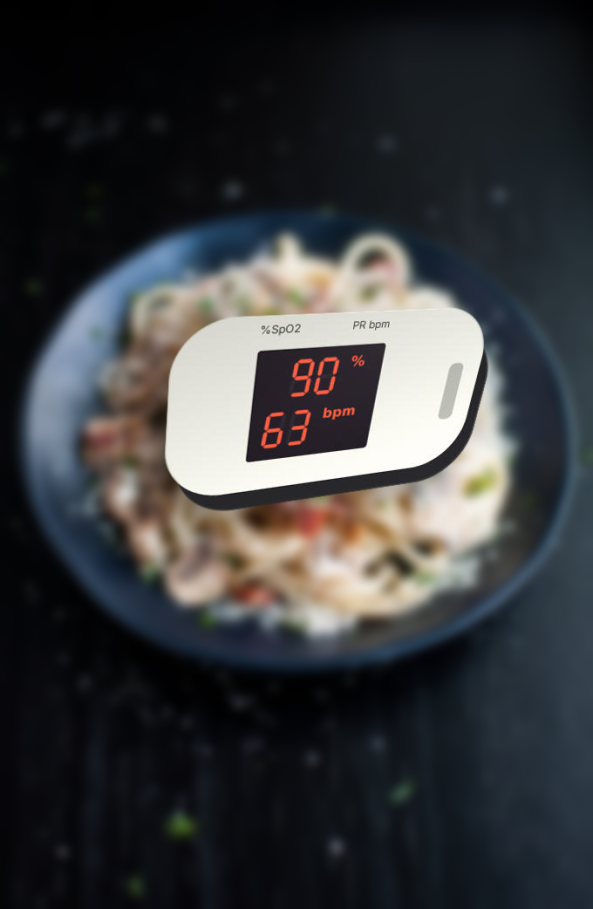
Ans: {"value": 63, "unit": "bpm"}
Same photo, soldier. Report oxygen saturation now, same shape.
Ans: {"value": 90, "unit": "%"}
